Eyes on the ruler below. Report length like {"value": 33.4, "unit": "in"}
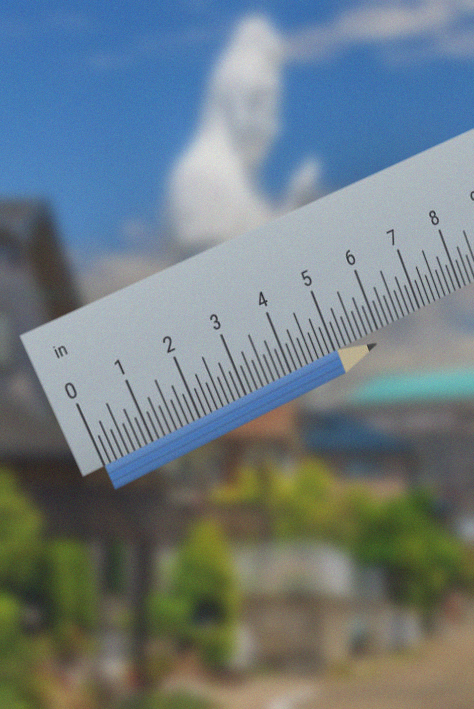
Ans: {"value": 5.875, "unit": "in"}
